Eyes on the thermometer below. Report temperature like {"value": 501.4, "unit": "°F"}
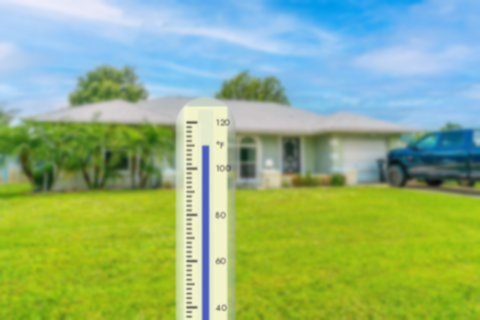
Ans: {"value": 110, "unit": "°F"}
